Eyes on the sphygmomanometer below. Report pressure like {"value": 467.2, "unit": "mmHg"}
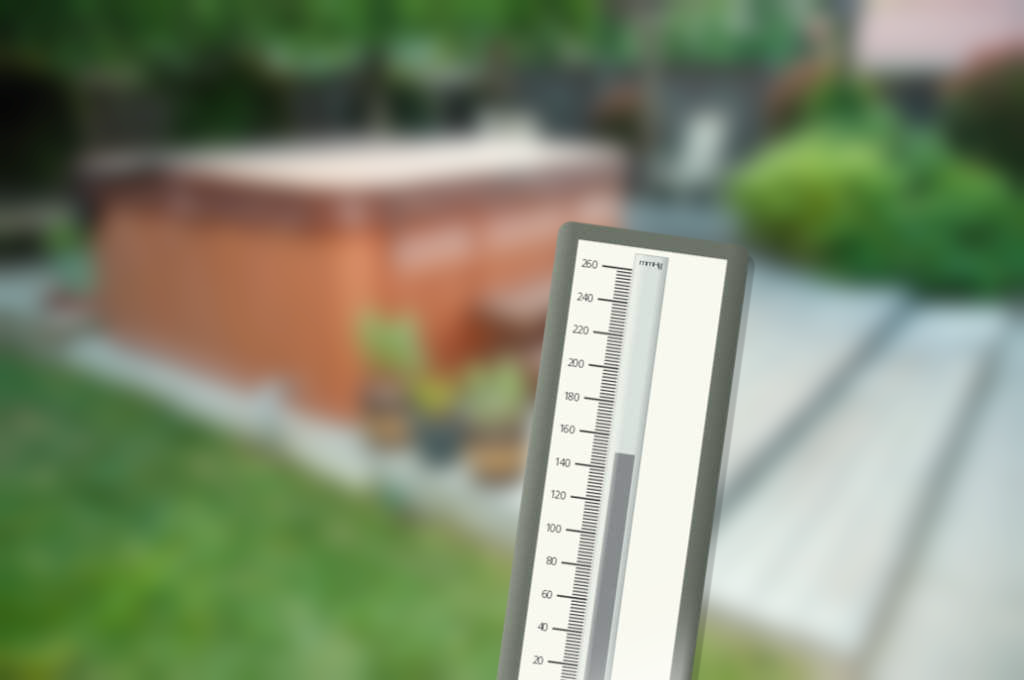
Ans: {"value": 150, "unit": "mmHg"}
